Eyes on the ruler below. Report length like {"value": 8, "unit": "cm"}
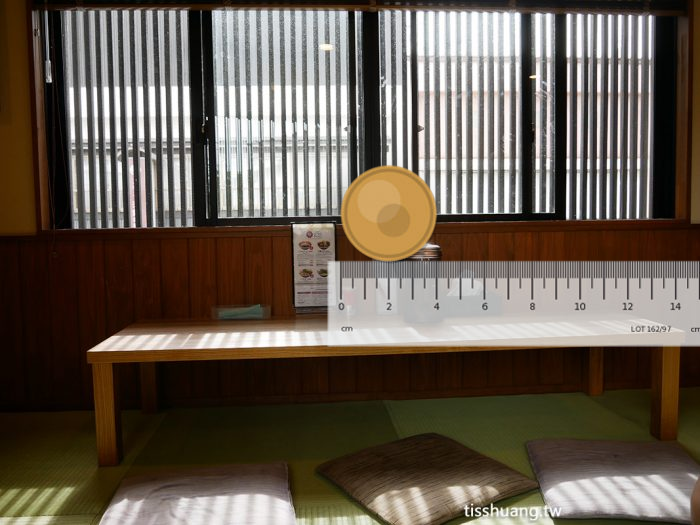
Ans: {"value": 4, "unit": "cm"}
